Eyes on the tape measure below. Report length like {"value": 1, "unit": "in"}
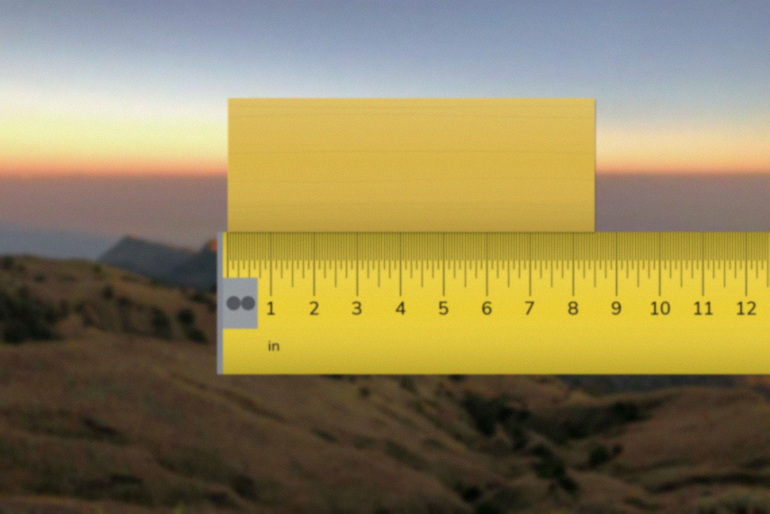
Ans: {"value": 8.5, "unit": "in"}
